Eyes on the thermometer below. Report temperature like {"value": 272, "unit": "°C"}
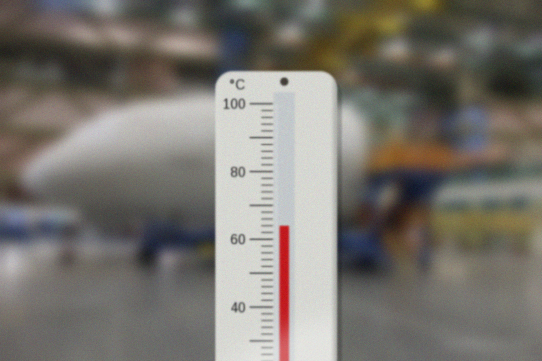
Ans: {"value": 64, "unit": "°C"}
